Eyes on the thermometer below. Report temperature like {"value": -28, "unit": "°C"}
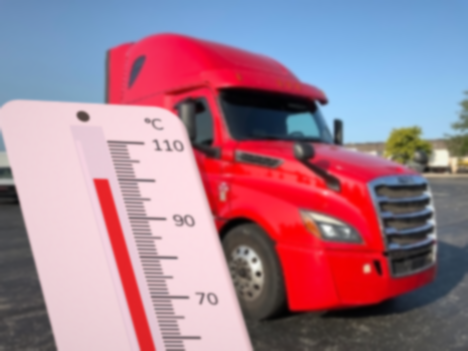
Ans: {"value": 100, "unit": "°C"}
